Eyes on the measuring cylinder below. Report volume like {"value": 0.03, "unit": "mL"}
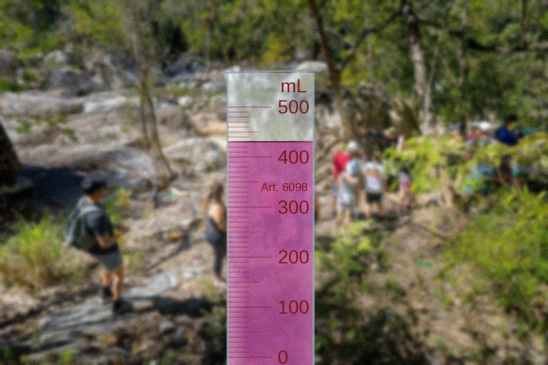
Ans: {"value": 430, "unit": "mL"}
